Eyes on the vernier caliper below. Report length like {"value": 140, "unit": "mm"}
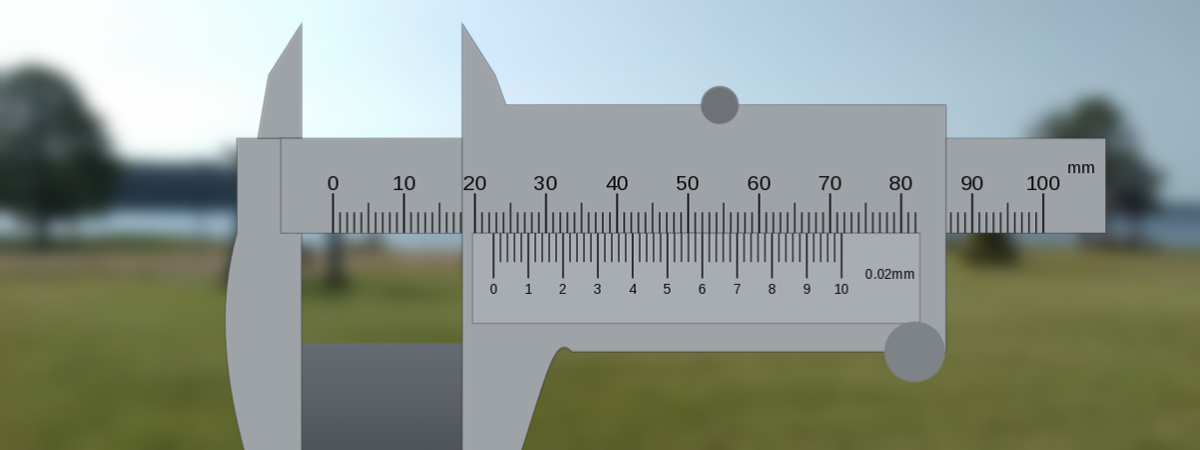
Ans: {"value": 22.6, "unit": "mm"}
